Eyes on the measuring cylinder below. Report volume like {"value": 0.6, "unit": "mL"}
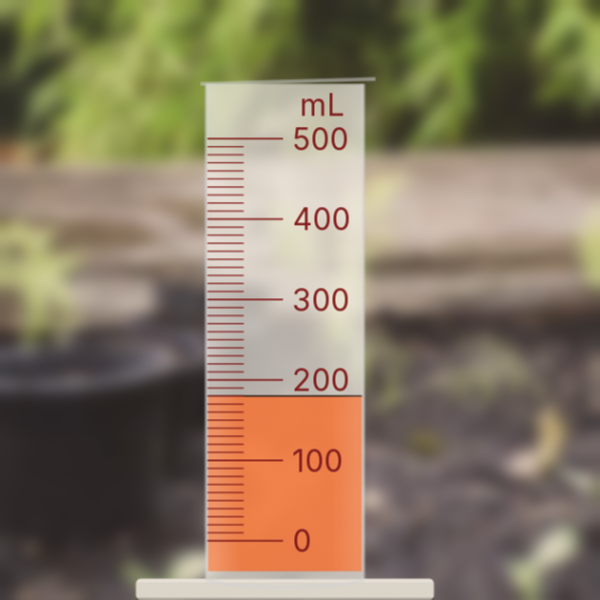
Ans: {"value": 180, "unit": "mL"}
